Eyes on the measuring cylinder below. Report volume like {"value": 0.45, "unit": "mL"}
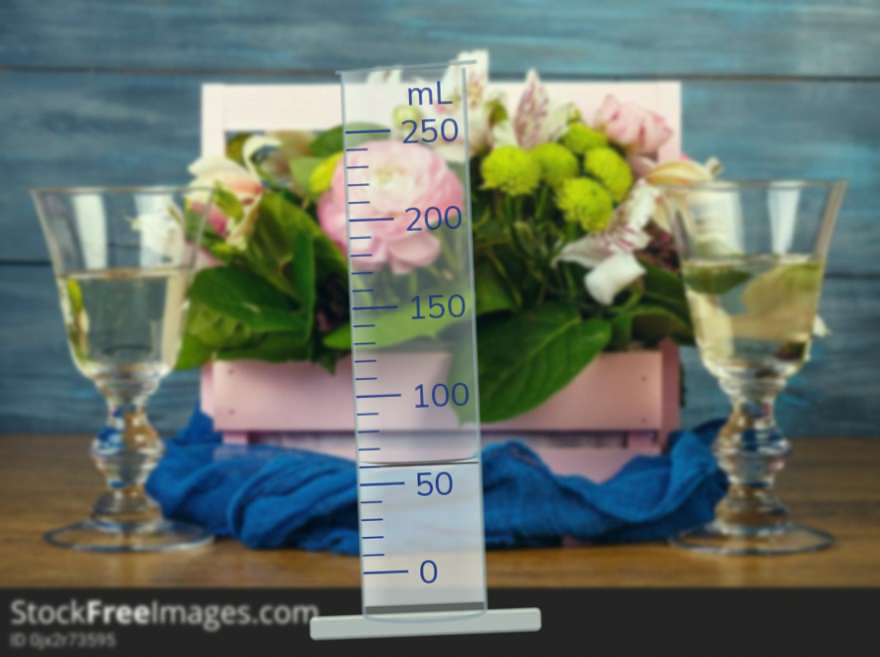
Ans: {"value": 60, "unit": "mL"}
